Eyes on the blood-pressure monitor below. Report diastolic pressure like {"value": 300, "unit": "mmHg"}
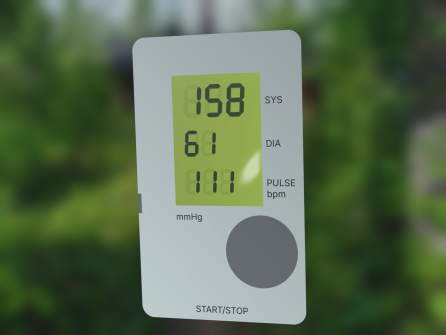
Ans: {"value": 61, "unit": "mmHg"}
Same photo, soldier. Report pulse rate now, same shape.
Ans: {"value": 111, "unit": "bpm"}
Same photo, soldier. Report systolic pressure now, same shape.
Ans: {"value": 158, "unit": "mmHg"}
